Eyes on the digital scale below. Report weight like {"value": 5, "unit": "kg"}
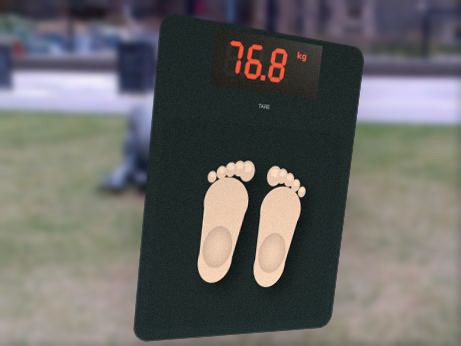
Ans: {"value": 76.8, "unit": "kg"}
